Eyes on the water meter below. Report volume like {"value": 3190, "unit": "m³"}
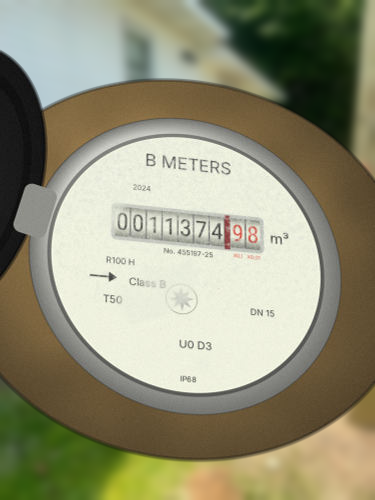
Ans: {"value": 11374.98, "unit": "m³"}
